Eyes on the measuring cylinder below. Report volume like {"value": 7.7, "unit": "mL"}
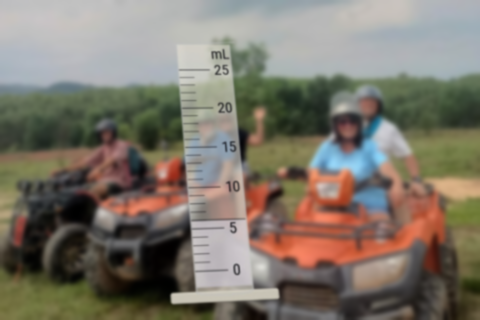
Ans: {"value": 6, "unit": "mL"}
